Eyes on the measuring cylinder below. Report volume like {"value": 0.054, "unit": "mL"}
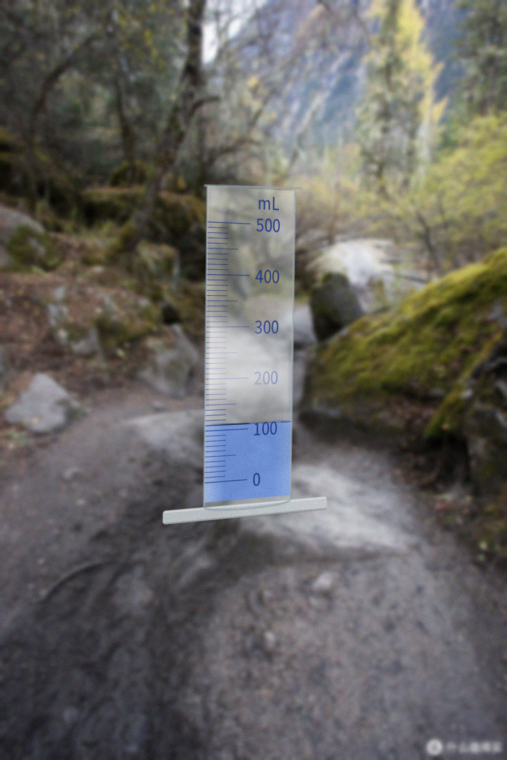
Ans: {"value": 110, "unit": "mL"}
